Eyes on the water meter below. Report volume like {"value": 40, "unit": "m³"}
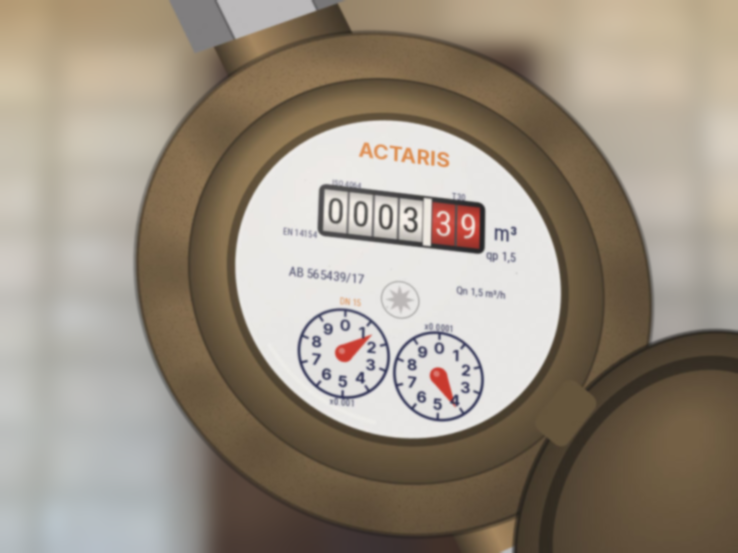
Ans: {"value": 3.3914, "unit": "m³"}
